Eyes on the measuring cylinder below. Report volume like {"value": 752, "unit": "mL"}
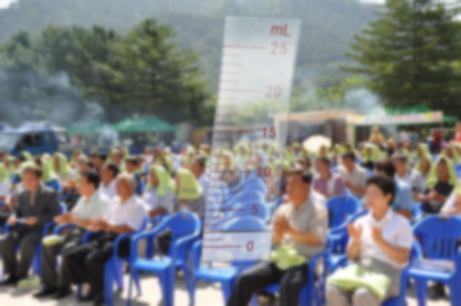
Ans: {"value": 2, "unit": "mL"}
